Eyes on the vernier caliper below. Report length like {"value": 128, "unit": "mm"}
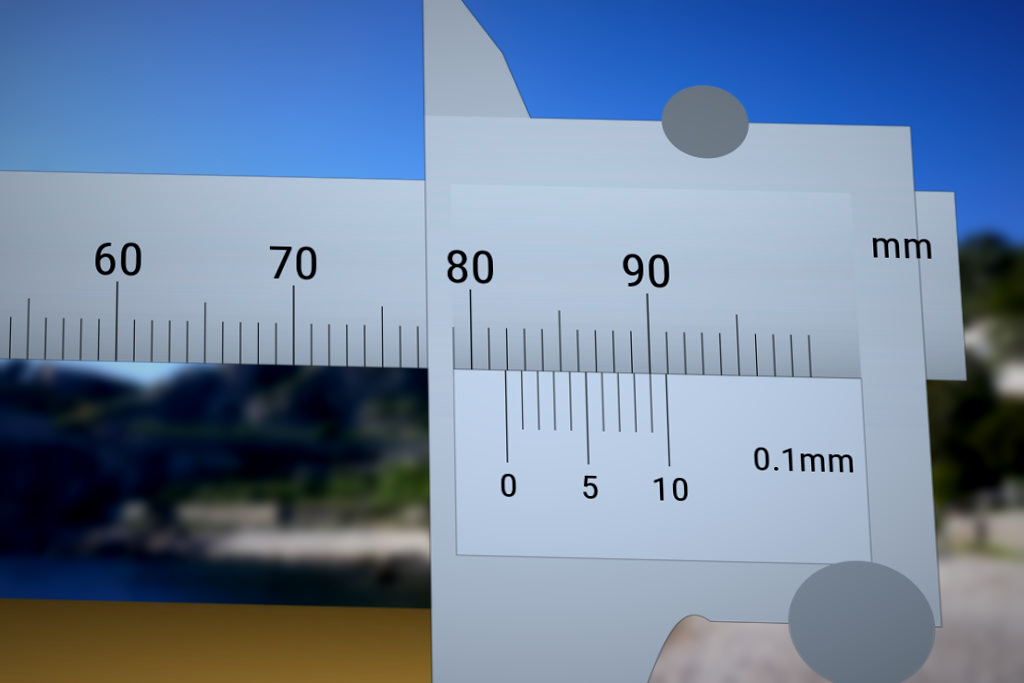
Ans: {"value": 81.9, "unit": "mm"}
